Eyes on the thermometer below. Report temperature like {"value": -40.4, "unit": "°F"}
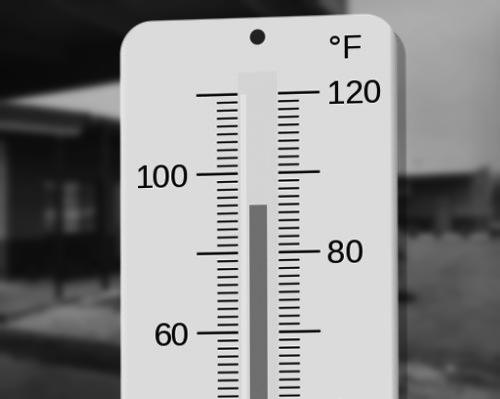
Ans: {"value": 92, "unit": "°F"}
